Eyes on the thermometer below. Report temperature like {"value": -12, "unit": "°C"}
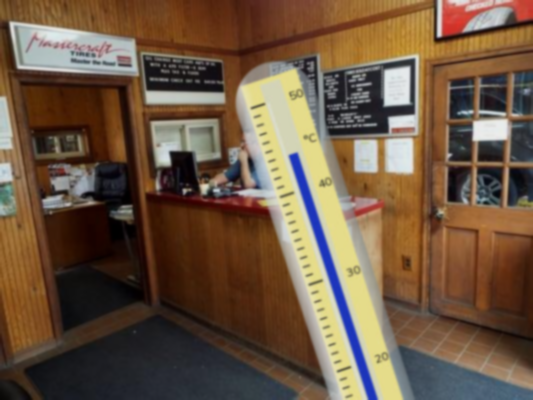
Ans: {"value": 44, "unit": "°C"}
